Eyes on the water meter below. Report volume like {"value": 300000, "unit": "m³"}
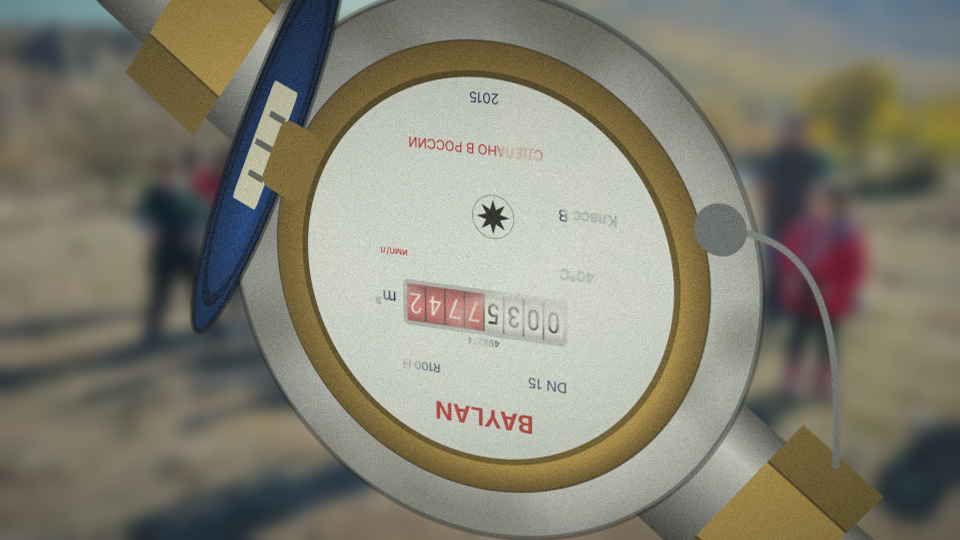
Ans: {"value": 35.7742, "unit": "m³"}
